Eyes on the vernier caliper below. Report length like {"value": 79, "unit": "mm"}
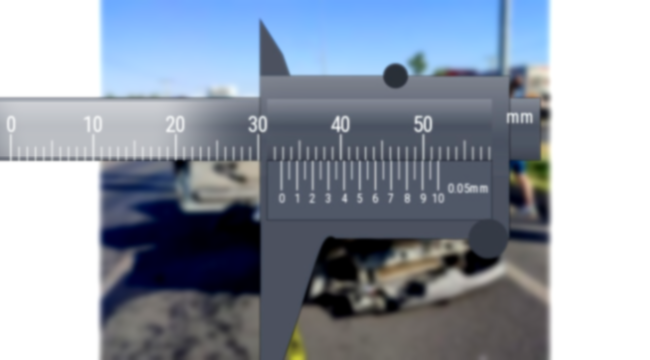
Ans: {"value": 32.8, "unit": "mm"}
